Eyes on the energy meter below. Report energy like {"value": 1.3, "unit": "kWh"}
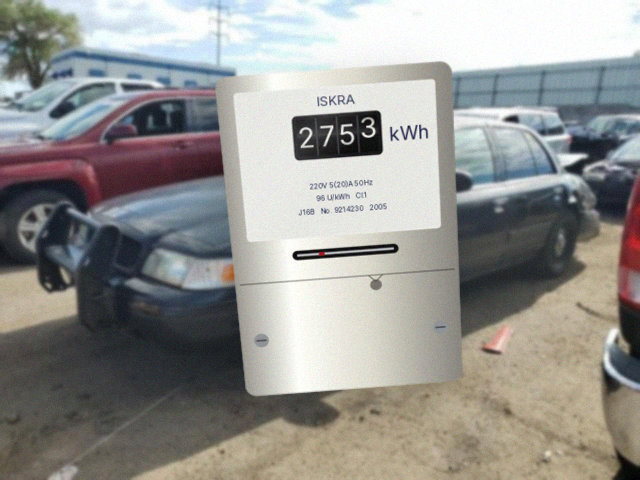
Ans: {"value": 2753, "unit": "kWh"}
